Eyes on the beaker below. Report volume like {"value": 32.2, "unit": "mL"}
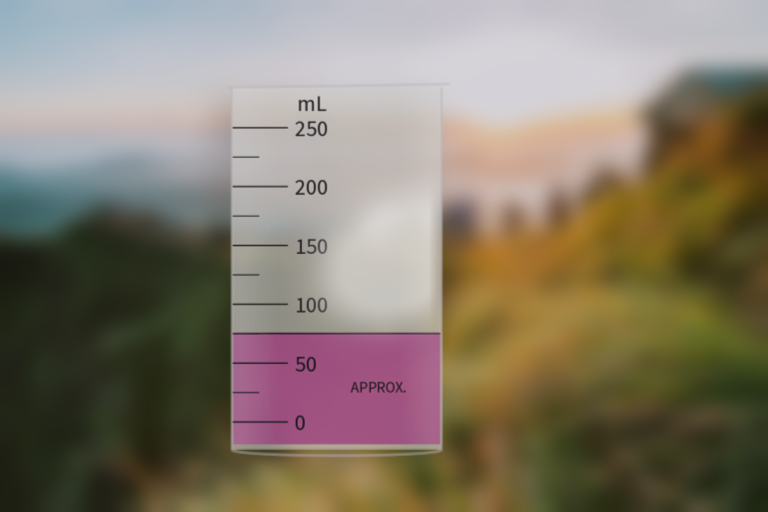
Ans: {"value": 75, "unit": "mL"}
